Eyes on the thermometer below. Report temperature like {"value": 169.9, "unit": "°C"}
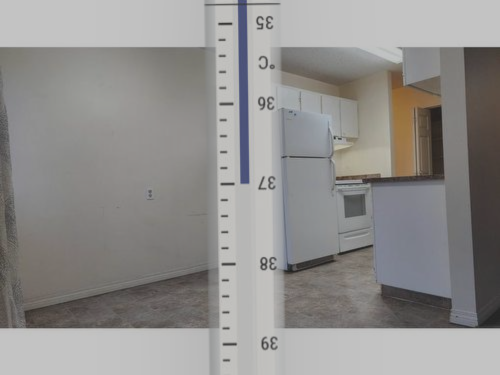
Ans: {"value": 37, "unit": "°C"}
